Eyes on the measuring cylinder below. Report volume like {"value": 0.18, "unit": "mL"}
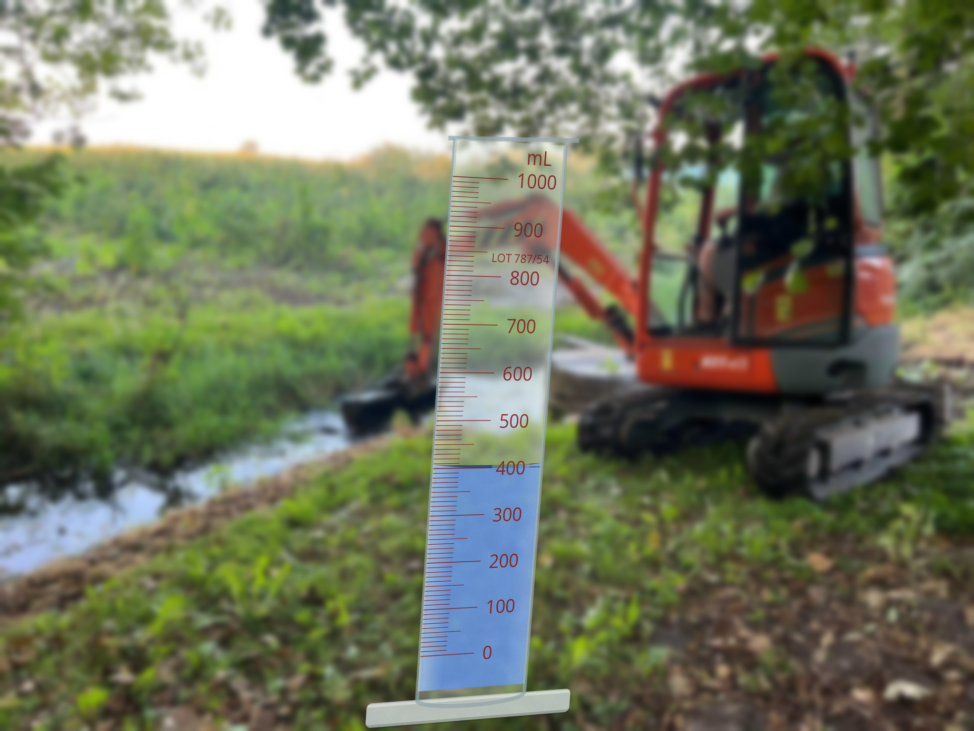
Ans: {"value": 400, "unit": "mL"}
